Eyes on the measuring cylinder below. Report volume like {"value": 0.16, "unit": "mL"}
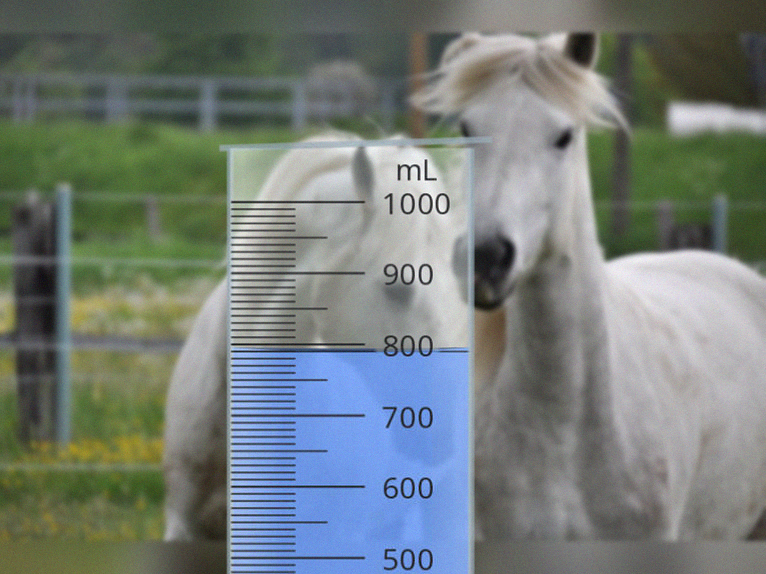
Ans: {"value": 790, "unit": "mL"}
